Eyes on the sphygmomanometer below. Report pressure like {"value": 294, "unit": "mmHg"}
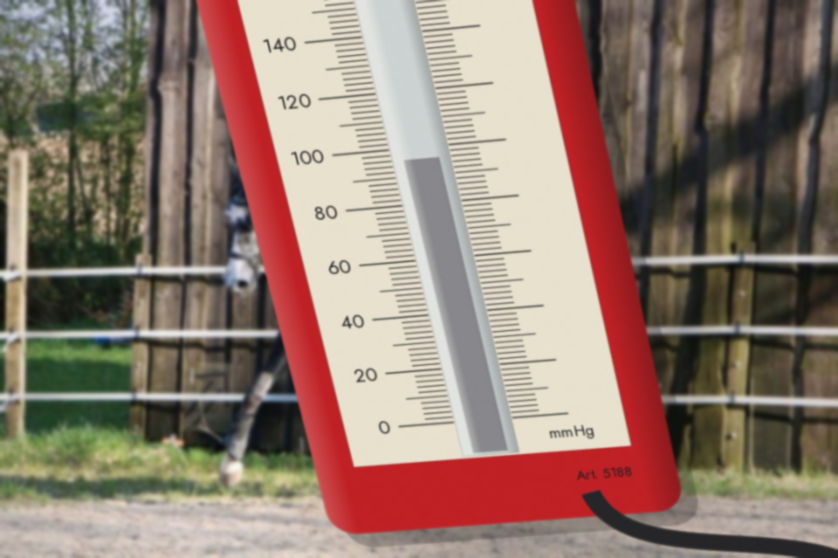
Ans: {"value": 96, "unit": "mmHg"}
